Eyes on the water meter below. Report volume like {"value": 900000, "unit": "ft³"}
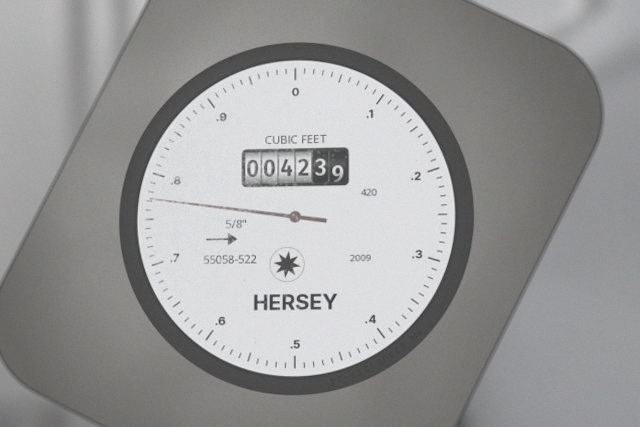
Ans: {"value": 4238.77, "unit": "ft³"}
